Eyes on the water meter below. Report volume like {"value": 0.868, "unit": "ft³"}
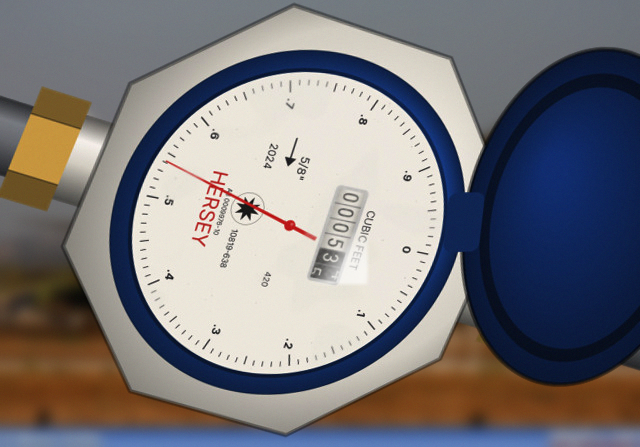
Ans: {"value": 534.54, "unit": "ft³"}
